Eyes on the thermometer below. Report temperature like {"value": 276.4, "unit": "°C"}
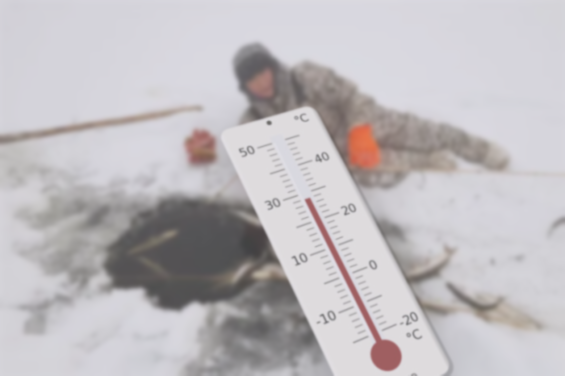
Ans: {"value": 28, "unit": "°C"}
